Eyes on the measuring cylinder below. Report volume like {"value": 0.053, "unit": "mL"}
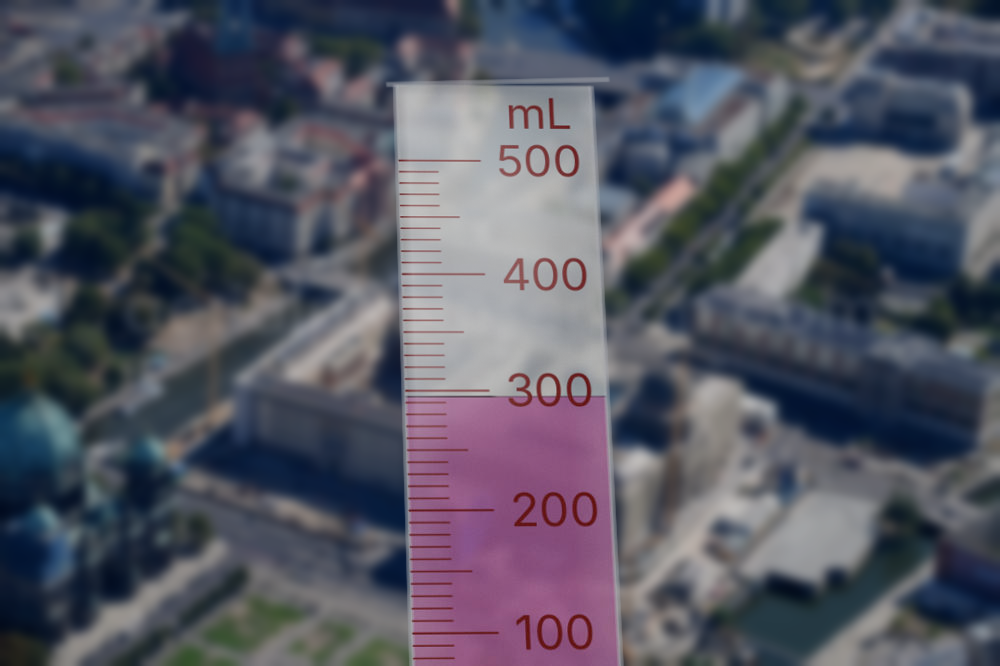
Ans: {"value": 295, "unit": "mL"}
